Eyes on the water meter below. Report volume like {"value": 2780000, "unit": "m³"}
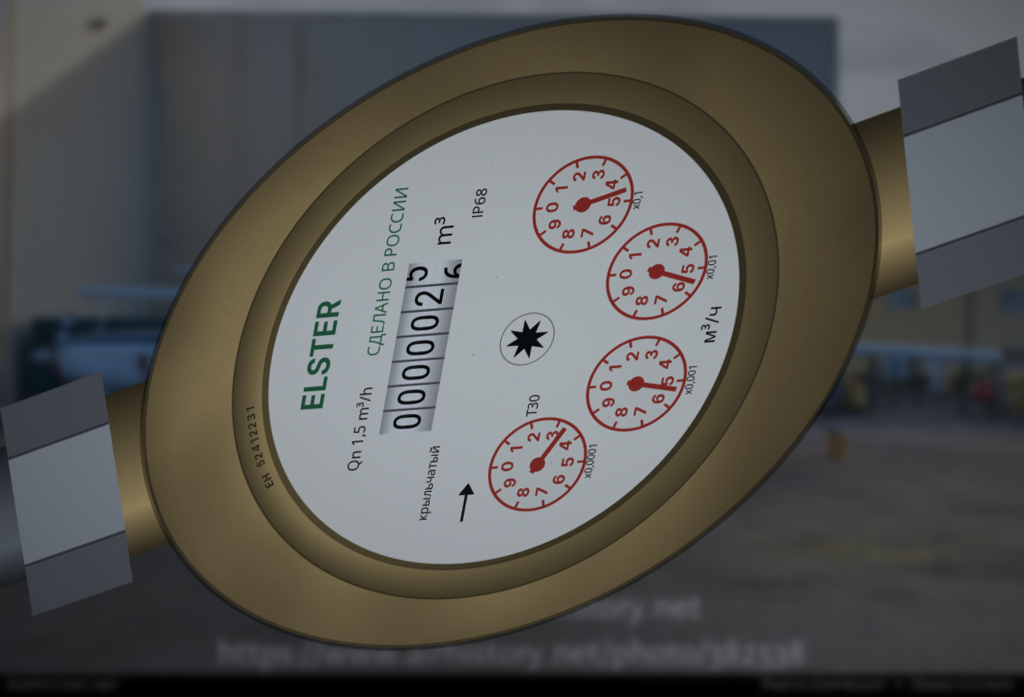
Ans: {"value": 25.4553, "unit": "m³"}
